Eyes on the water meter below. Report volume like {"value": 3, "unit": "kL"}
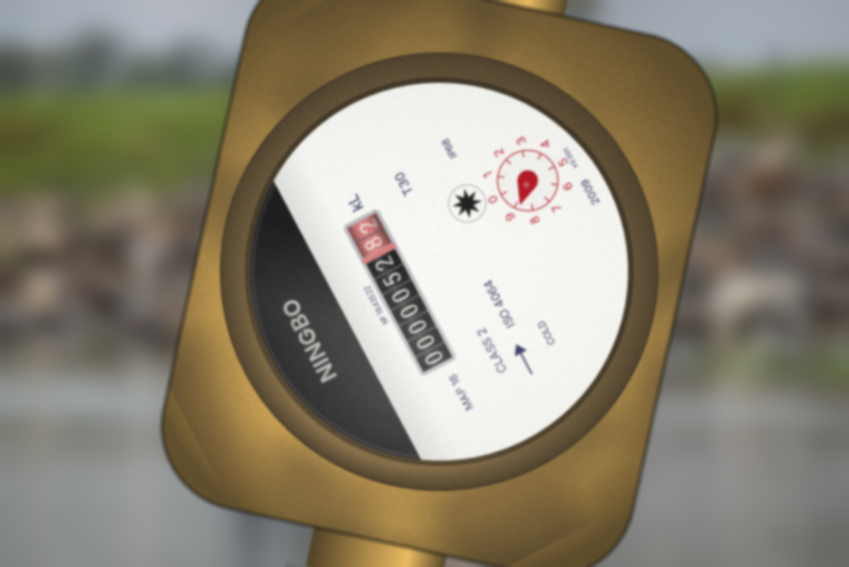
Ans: {"value": 52.818, "unit": "kL"}
